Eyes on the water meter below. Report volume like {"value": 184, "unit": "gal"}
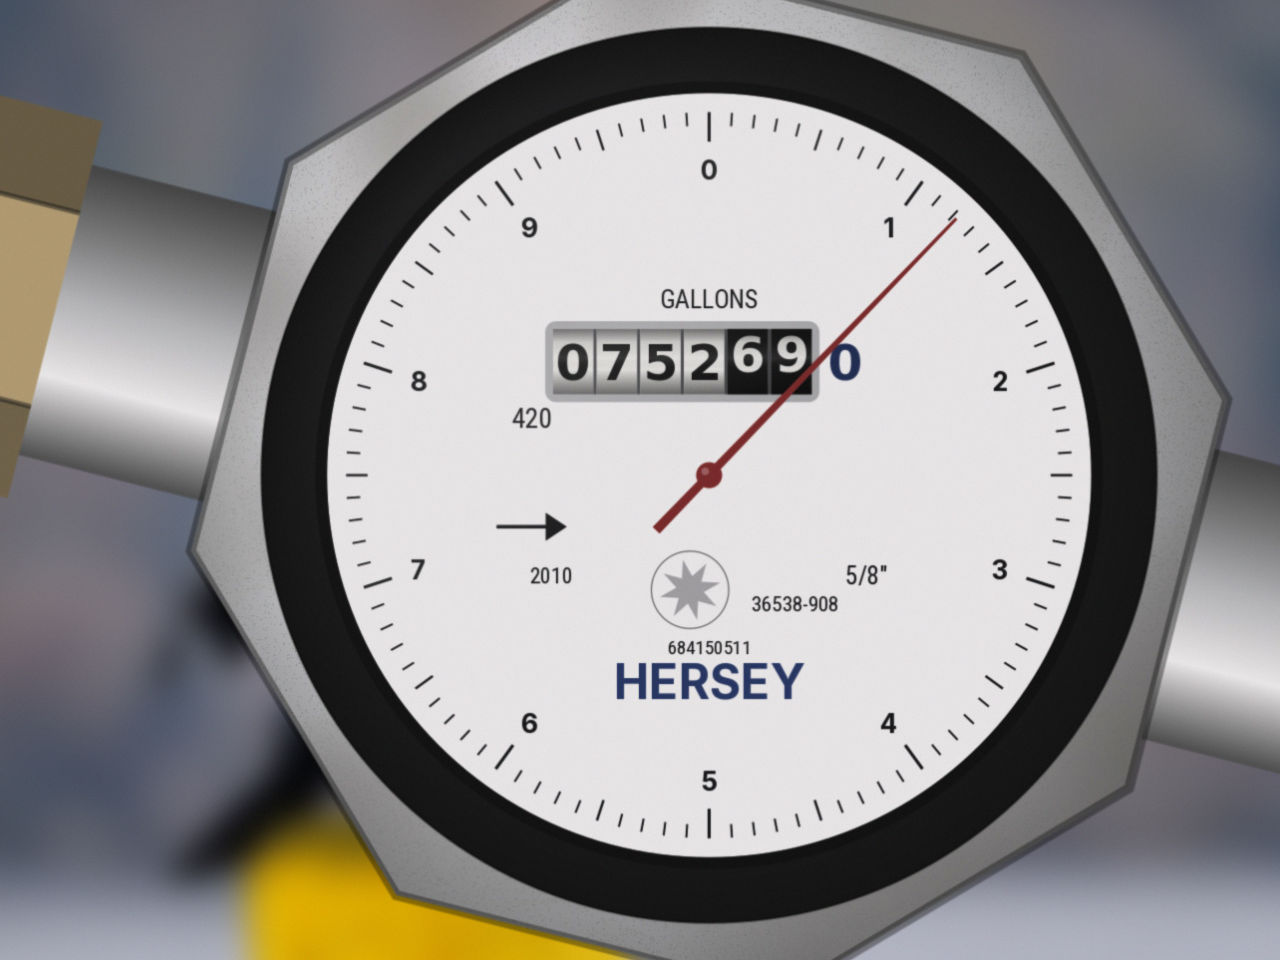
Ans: {"value": 752691.2, "unit": "gal"}
